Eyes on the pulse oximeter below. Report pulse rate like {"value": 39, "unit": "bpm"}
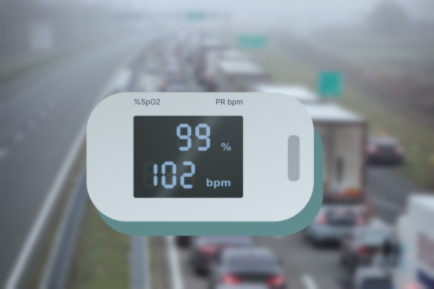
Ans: {"value": 102, "unit": "bpm"}
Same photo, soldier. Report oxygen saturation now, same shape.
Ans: {"value": 99, "unit": "%"}
